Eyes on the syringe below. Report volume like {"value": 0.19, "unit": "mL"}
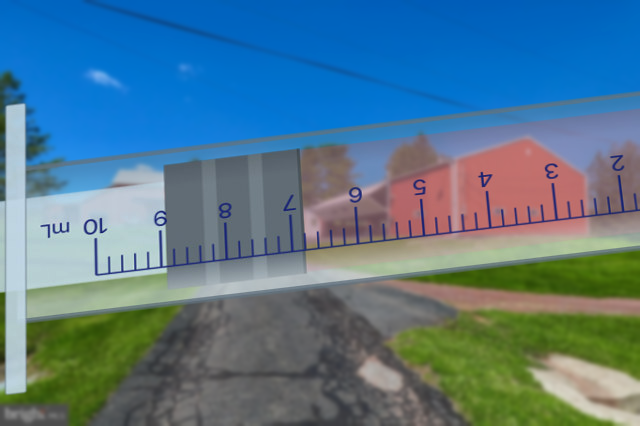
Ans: {"value": 6.8, "unit": "mL"}
